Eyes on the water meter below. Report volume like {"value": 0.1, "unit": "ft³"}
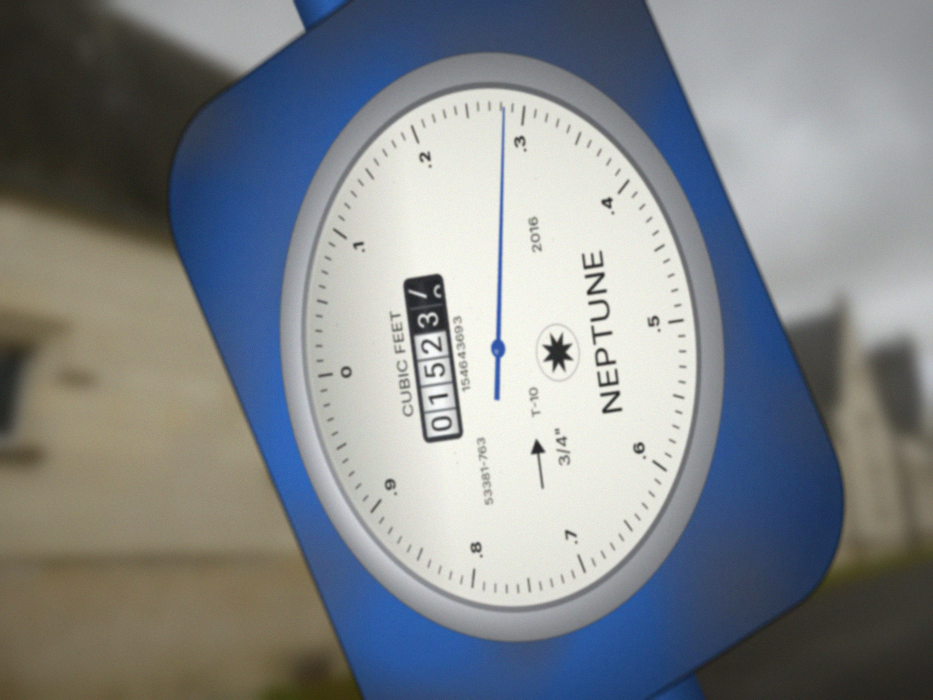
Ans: {"value": 15237.28, "unit": "ft³"}
